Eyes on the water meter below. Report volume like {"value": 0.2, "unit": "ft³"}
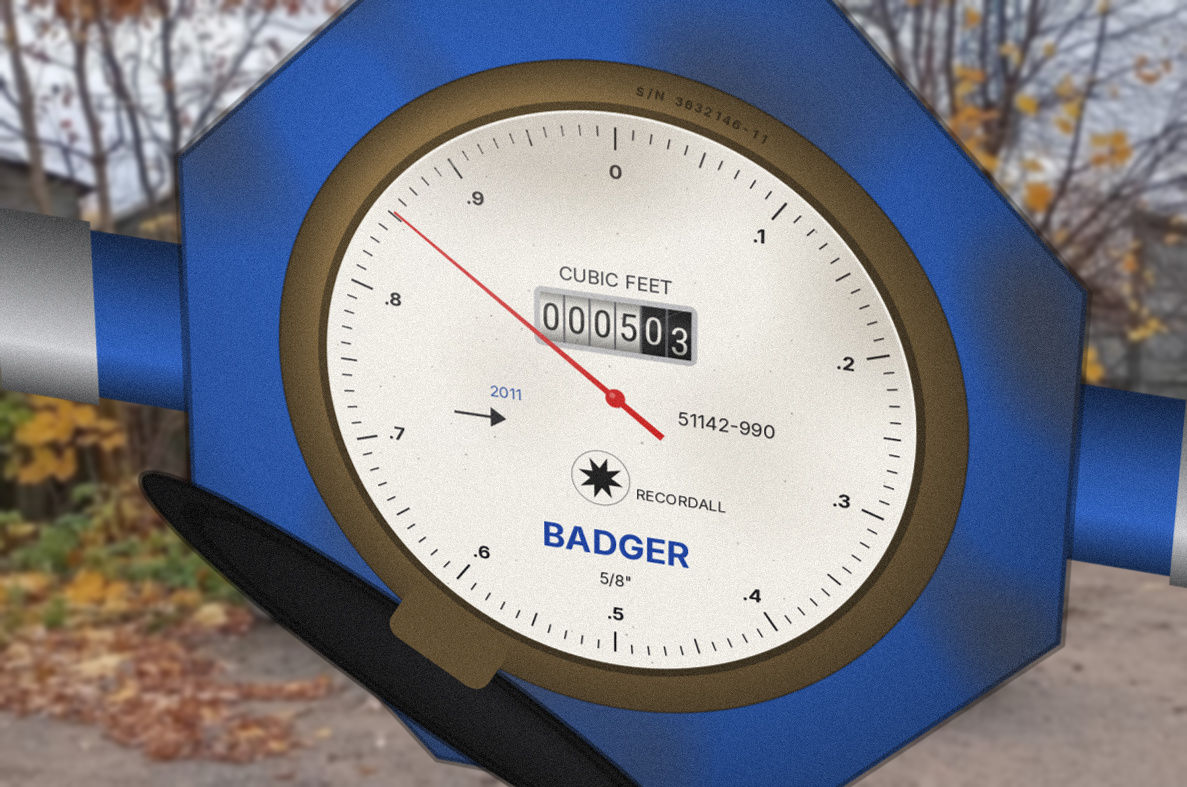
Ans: {"value": 502.85, "unit": "ft³"}
